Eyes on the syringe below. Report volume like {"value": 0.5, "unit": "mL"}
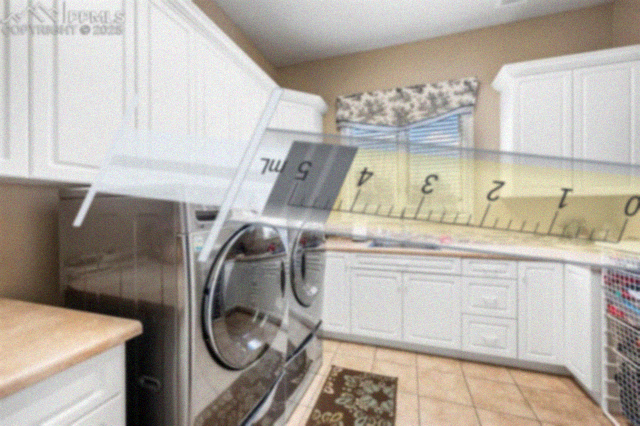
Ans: {"value": 4.3, "unit": "mL"}
